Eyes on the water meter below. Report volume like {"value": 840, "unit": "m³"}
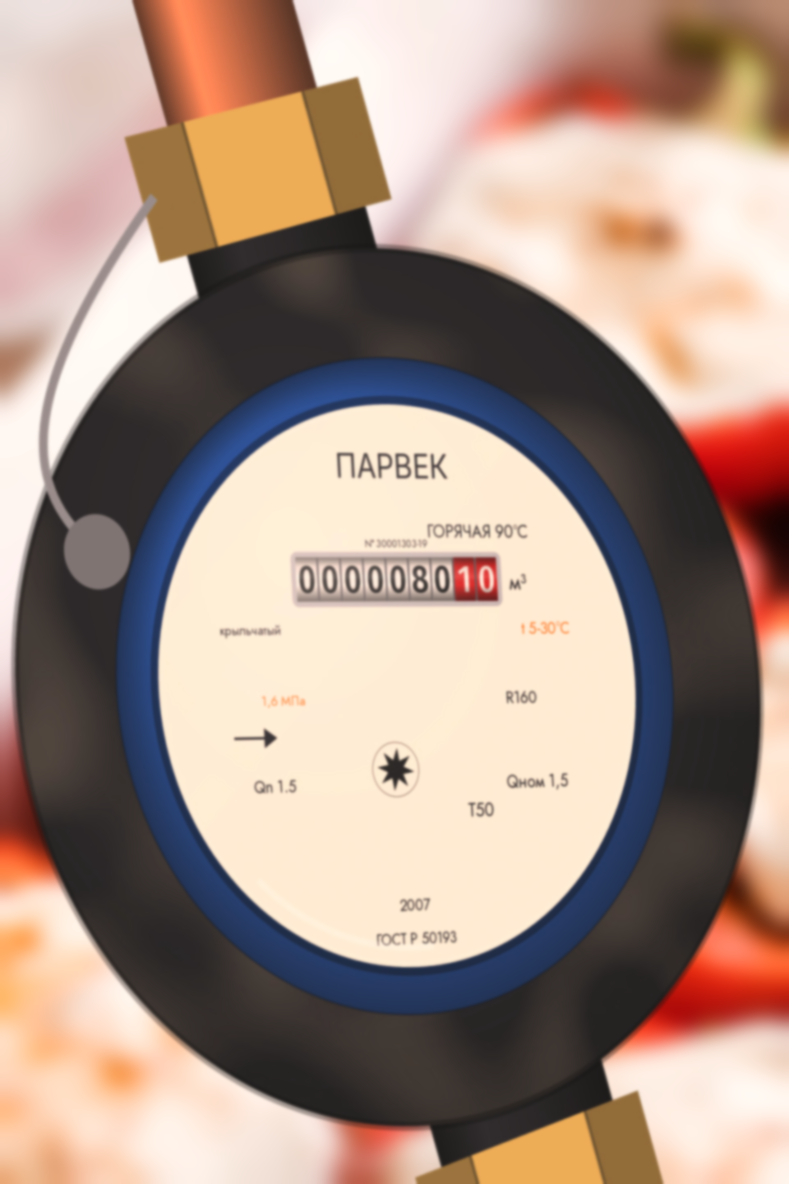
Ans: {"value": 80.10, "unit": "m³"}
